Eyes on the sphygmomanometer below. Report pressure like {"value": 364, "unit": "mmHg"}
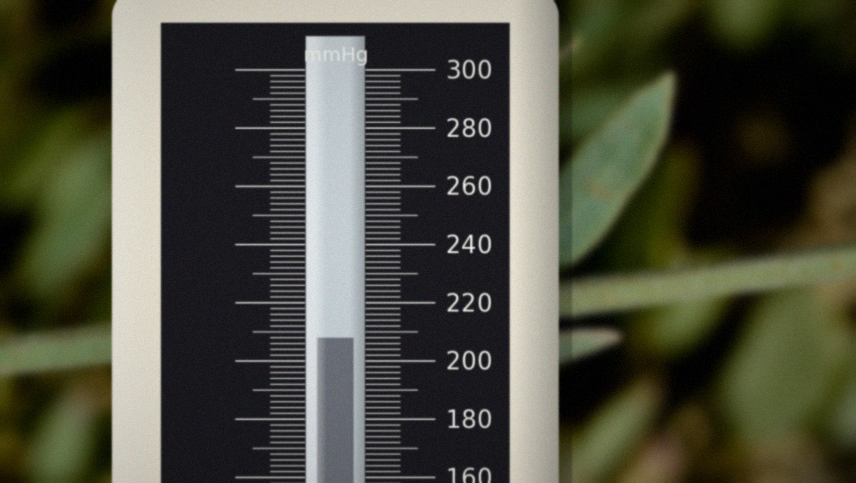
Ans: {"value": 208, "unit": "mmHg"}
